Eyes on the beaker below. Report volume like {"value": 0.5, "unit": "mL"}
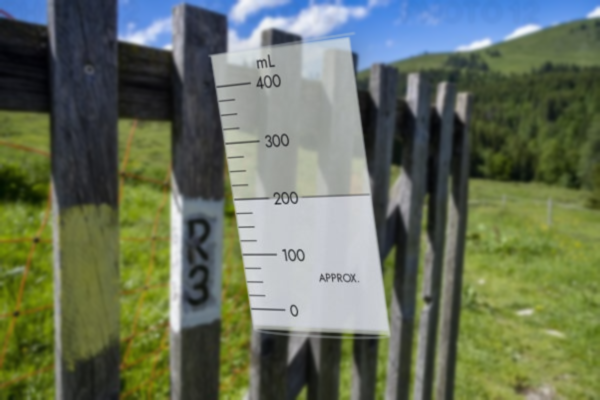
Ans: {"value": 200, "unit": "mL"}
